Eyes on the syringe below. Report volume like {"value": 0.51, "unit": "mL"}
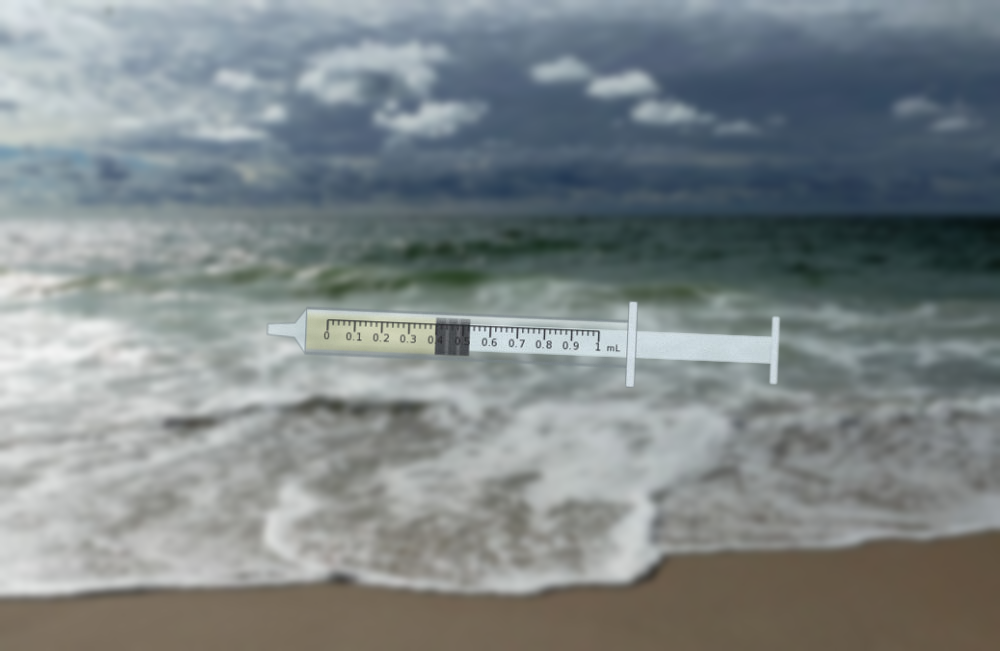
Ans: {"value": 0.4, "unit": "mL"}
